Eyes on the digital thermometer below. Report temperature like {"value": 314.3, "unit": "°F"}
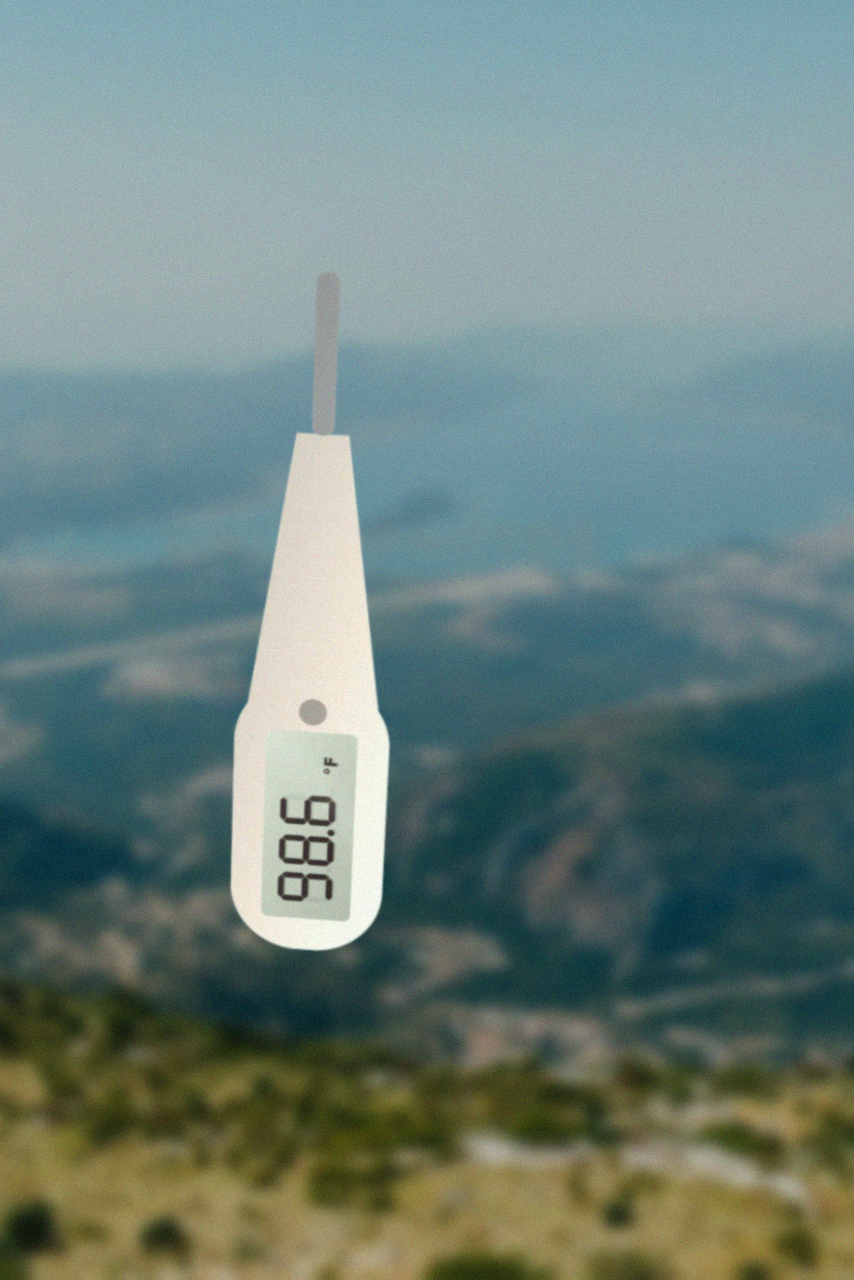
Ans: {"value": 98.6, "unit": "°F"}
